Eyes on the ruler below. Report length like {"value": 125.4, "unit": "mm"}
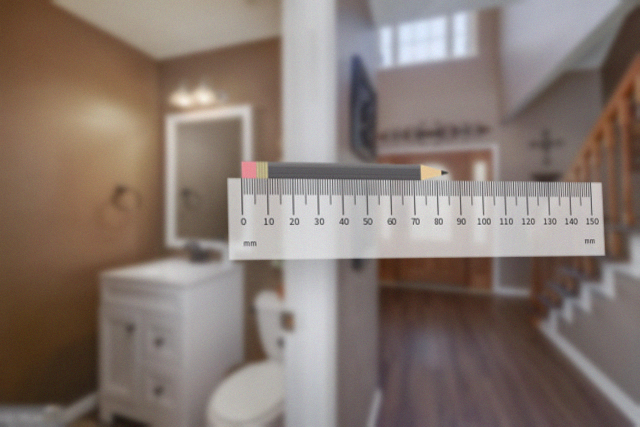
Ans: {"value": 85, "unit": "mm"}
